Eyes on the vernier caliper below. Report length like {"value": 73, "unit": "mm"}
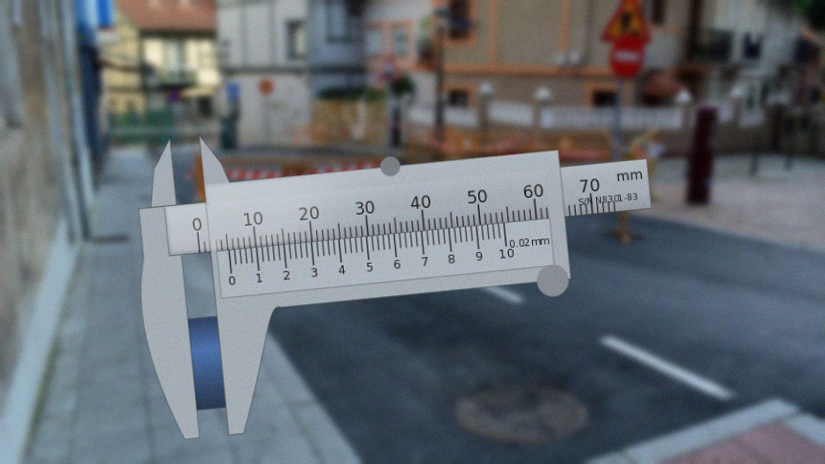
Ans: {"value": 5.2, "unit": "mm"}
